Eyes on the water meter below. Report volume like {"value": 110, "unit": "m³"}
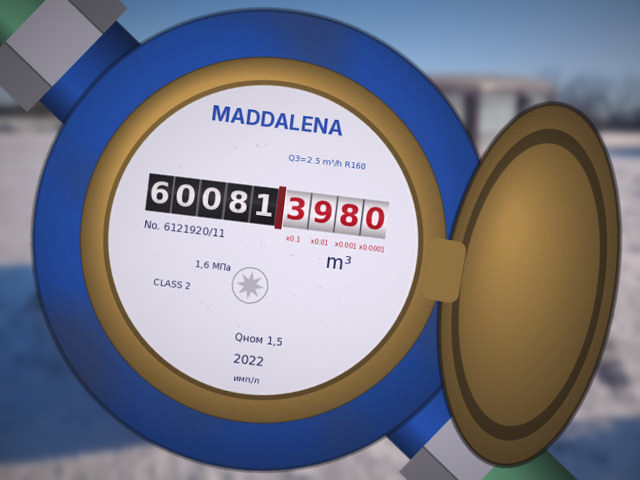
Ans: {"value": 60081.3980, "unit": "m³"}
